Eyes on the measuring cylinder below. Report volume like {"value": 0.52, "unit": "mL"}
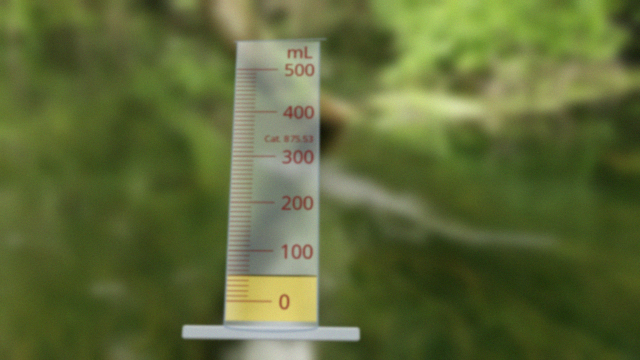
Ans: {"value": 50, "unit": "mL"}
